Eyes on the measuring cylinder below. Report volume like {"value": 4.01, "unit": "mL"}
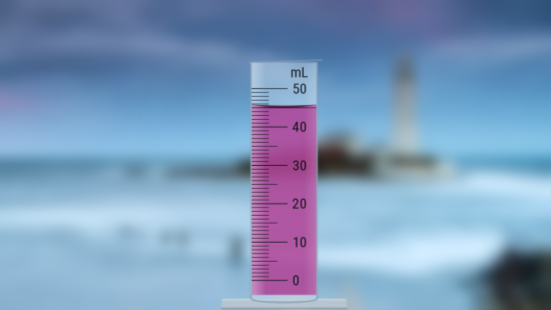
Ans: {"value": 45, "unit": "mL"}
